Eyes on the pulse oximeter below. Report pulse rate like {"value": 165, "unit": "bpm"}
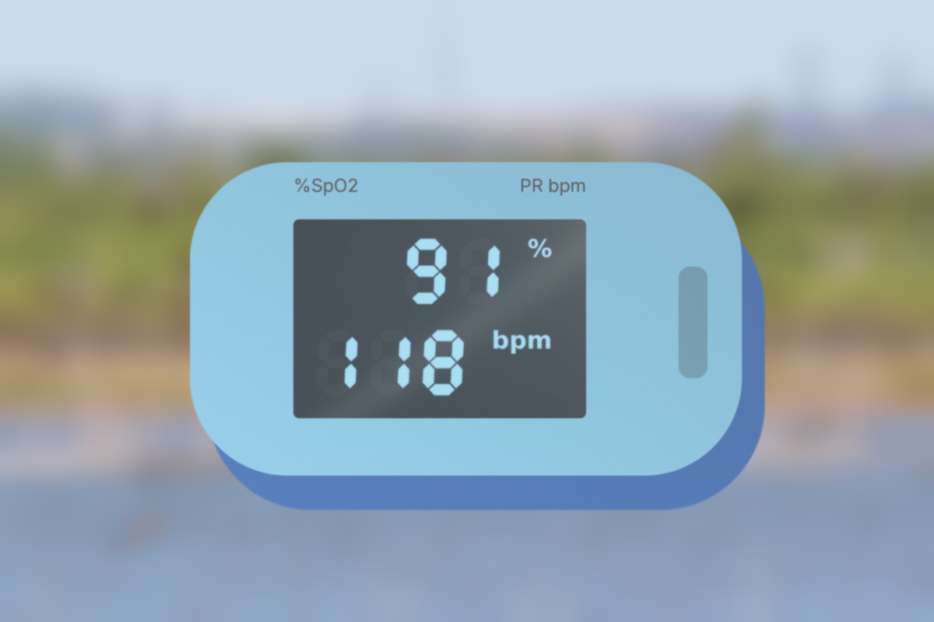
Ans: {"value": 118, "unit": "bpm"}
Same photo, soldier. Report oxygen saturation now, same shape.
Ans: {"value": 91, "unit": "%"}
